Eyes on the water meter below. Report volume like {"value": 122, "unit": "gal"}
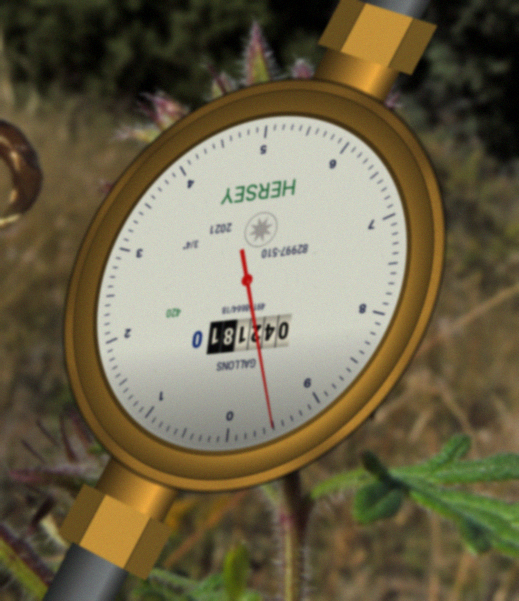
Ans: {"value": 421809.5, "unit": "gal"}
